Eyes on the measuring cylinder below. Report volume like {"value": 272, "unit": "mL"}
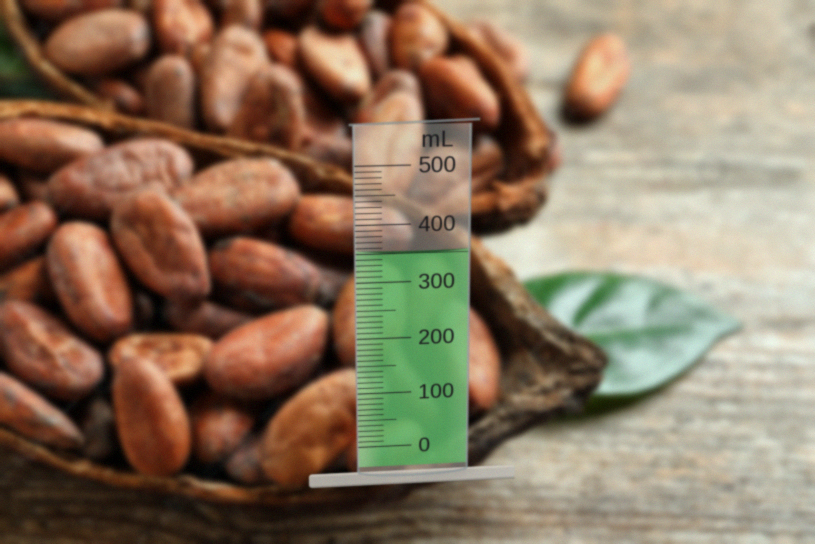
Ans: {"value": 350, "unit": "mL"}
